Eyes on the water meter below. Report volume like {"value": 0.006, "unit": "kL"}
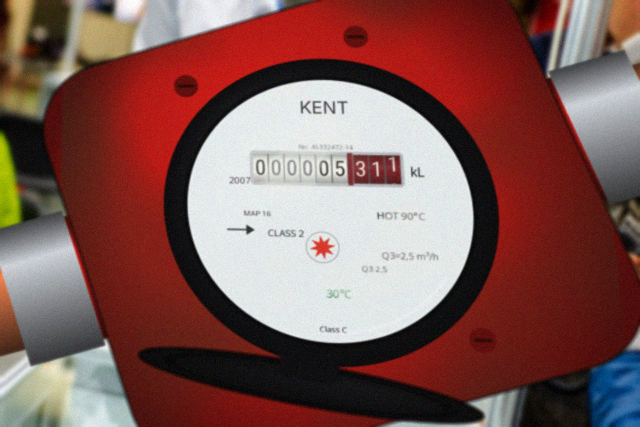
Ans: {"value": 5.311, "unit": "kL"}
